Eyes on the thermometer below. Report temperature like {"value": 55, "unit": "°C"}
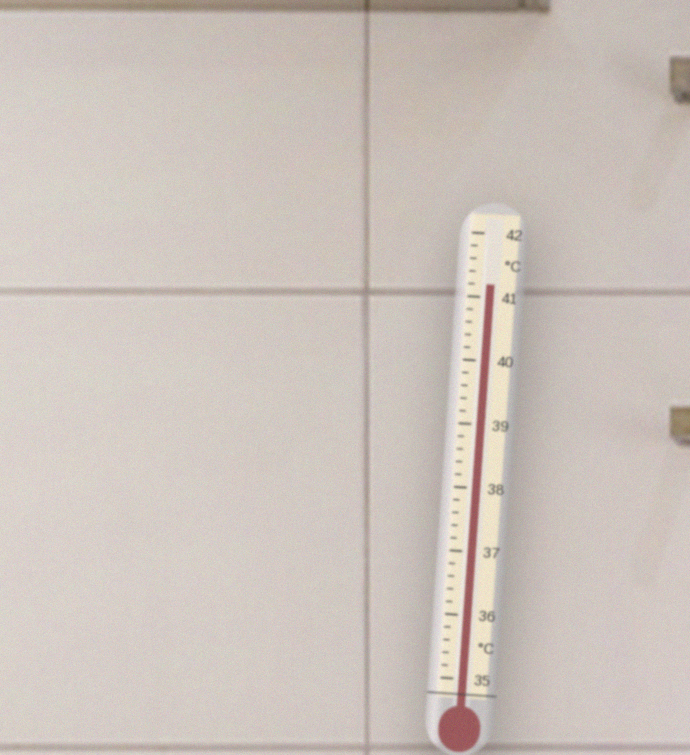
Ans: {"value": 41.2, "unit": "°C"}
